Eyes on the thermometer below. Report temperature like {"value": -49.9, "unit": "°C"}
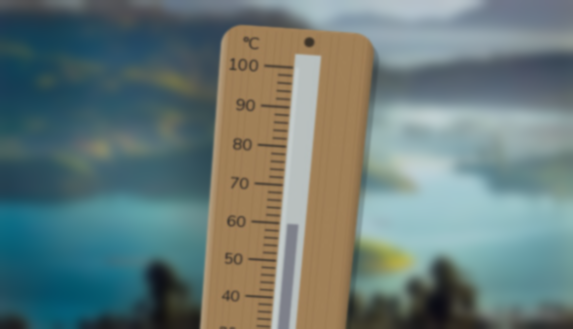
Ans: {"value": 60, "unit": "°C"}
